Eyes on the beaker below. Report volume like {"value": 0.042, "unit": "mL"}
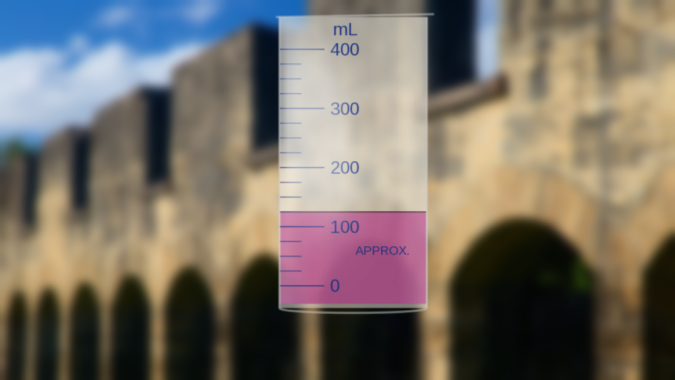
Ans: {"value": 125, "unit": "mL"}
